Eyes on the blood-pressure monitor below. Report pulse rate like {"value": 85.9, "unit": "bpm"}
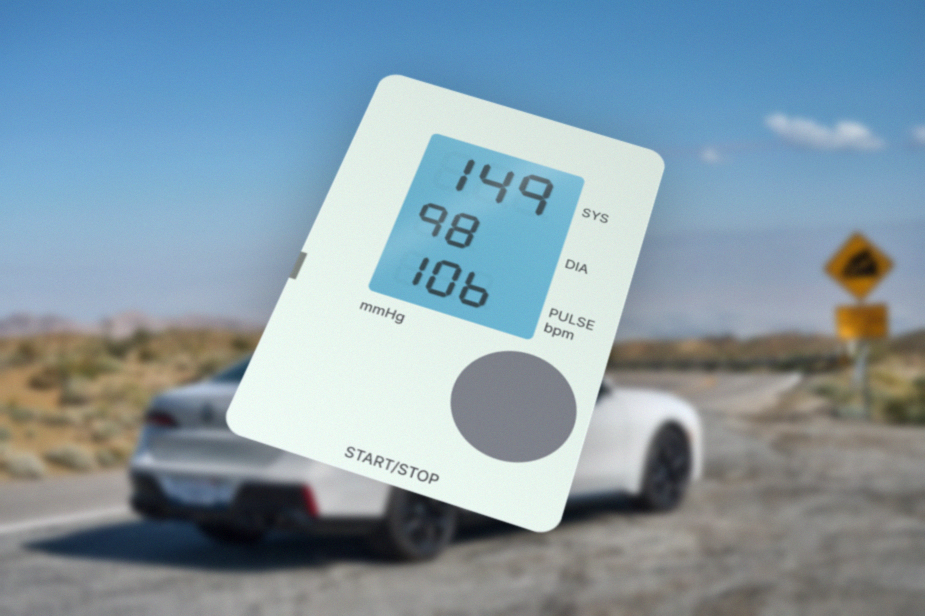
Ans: {"value": 106, "unit": "bpm"}
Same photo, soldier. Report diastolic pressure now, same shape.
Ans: {"value": 98, "unit": "mmHg"}
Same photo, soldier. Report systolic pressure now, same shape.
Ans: {"value": 149, "unit": "mmHg"}
